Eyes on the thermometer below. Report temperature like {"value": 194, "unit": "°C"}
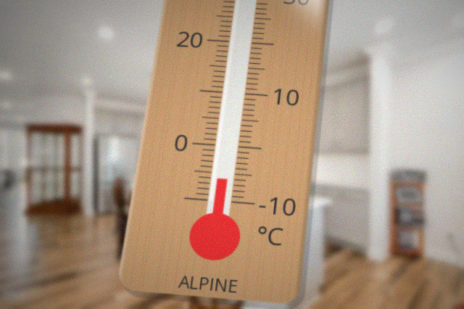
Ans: {"value": -6, "unit": "°C"}
